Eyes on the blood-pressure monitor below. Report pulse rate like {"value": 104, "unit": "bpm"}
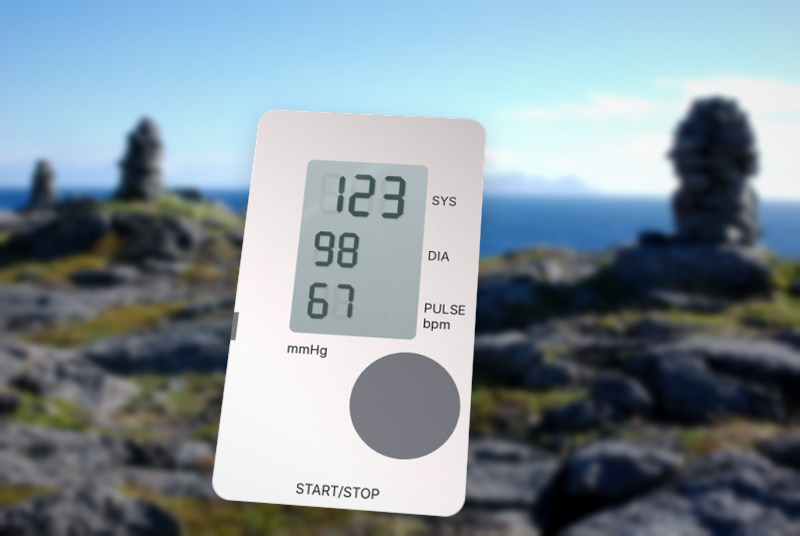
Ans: {"value": 67, "unit": "bpm"}
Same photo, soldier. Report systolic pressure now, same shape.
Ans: {"value": 123, "unit": "mmHg"}
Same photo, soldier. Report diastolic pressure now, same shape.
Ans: {"value": 98, "unit": "mmHg"}
